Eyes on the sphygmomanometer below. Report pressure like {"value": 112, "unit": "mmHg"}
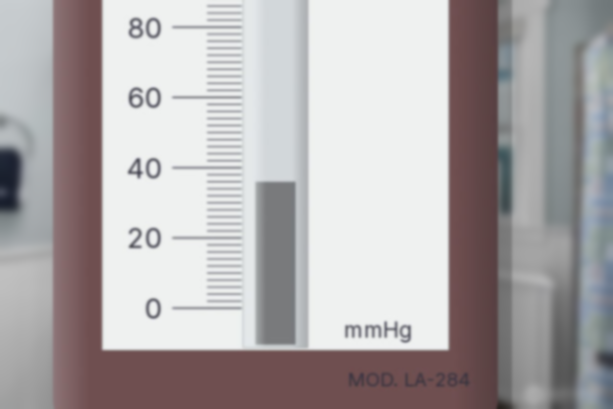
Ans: {"value": 36, "unit": "mmHg"}
